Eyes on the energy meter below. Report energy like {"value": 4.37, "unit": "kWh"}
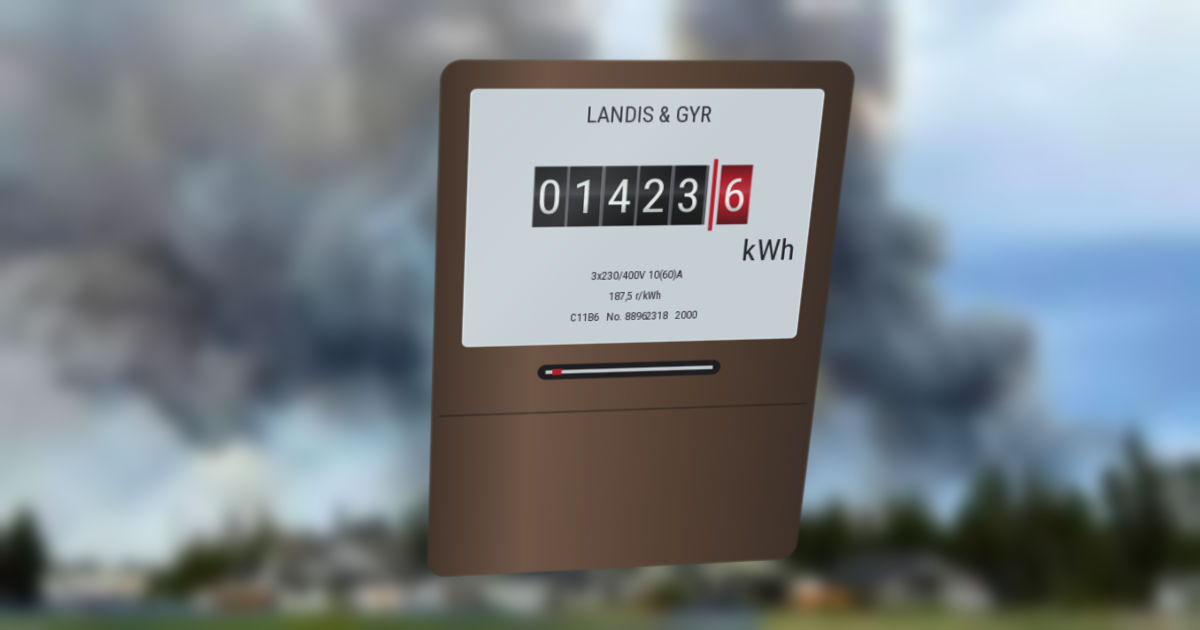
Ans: {"value": 1423.6, "unit": "kWh"}
